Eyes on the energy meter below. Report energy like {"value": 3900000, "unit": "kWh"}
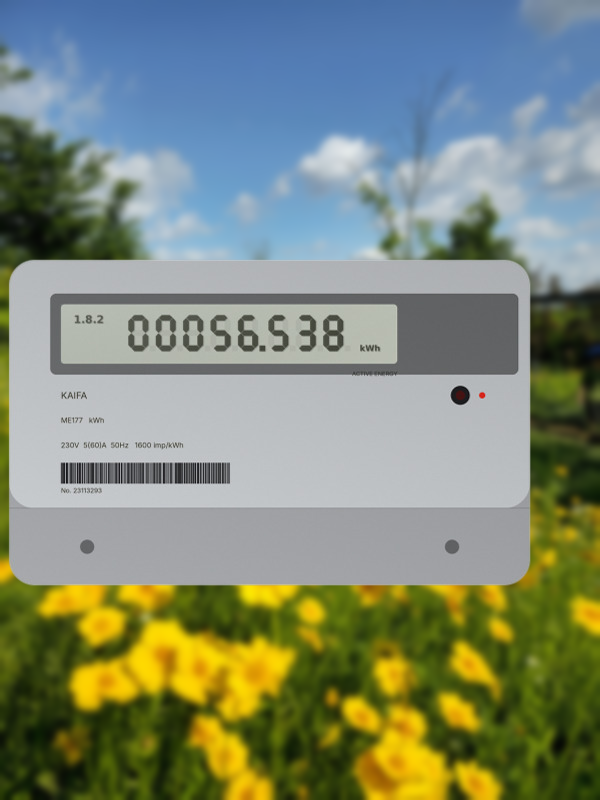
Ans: {"value": 56.538, "unit": "kWh"}
